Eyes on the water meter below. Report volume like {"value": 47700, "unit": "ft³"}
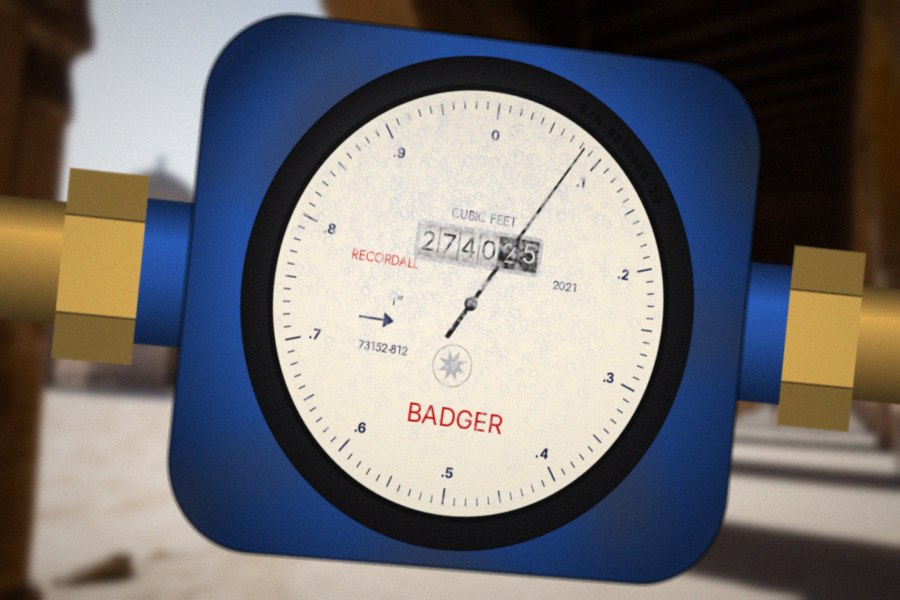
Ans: {"value": 274025.08, "unit": "ft³"}
